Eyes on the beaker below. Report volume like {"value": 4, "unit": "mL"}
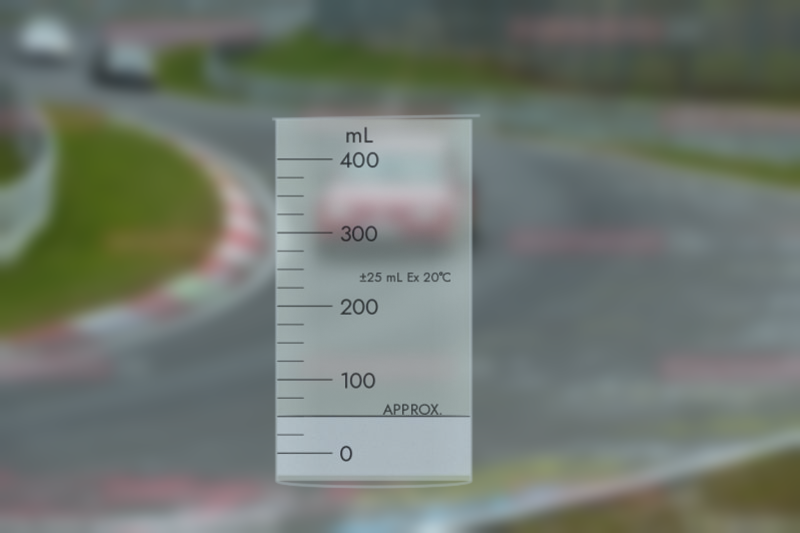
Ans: {"value": 50, "unit": "mL"}
